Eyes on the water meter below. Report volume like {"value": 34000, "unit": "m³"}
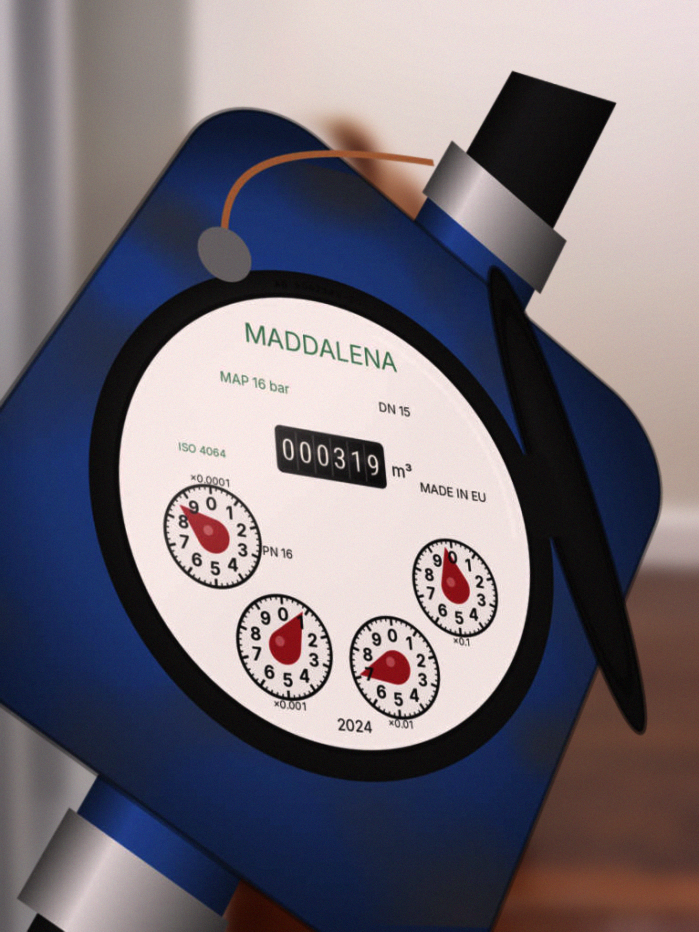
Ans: {"value": 318.9708, "unit": "m³"}
